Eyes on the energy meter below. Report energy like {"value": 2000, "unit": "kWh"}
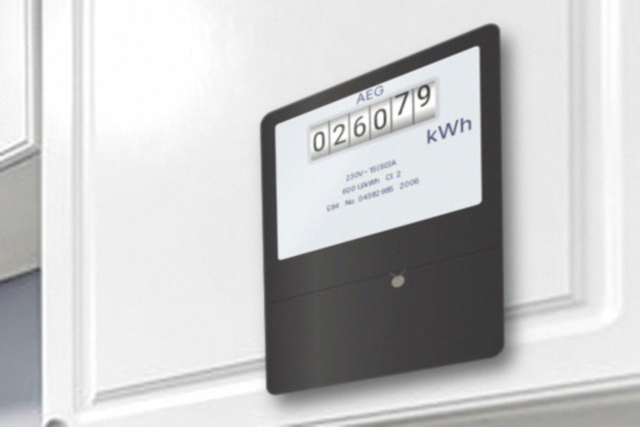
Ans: {"value": 26079, "unit": "kWh"}
